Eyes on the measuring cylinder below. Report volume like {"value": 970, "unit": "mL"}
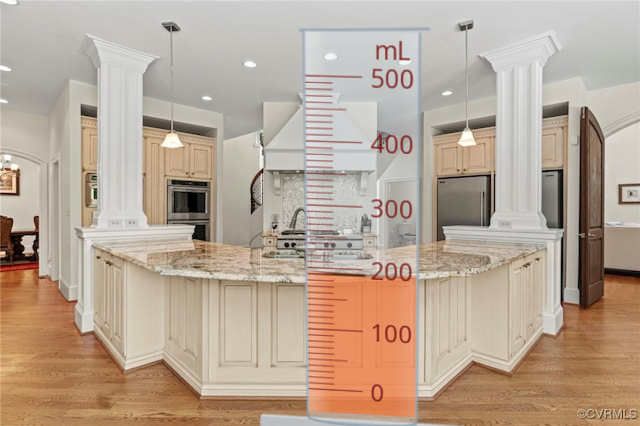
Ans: {"value": 190, "unit": "mL"}
